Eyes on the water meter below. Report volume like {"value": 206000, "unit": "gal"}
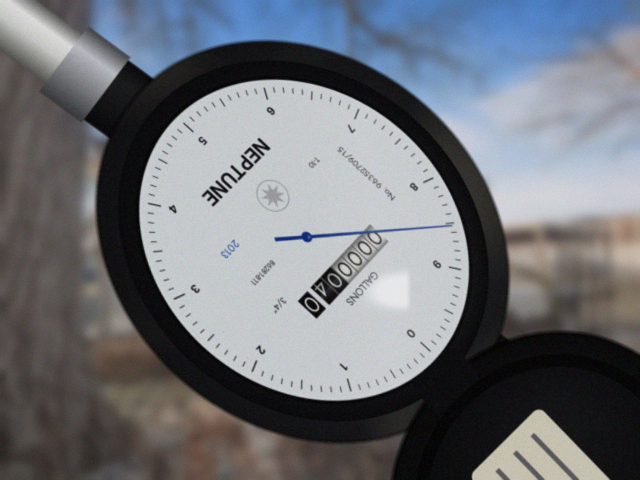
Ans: {"value": 38.5, "unit": "gal"}
